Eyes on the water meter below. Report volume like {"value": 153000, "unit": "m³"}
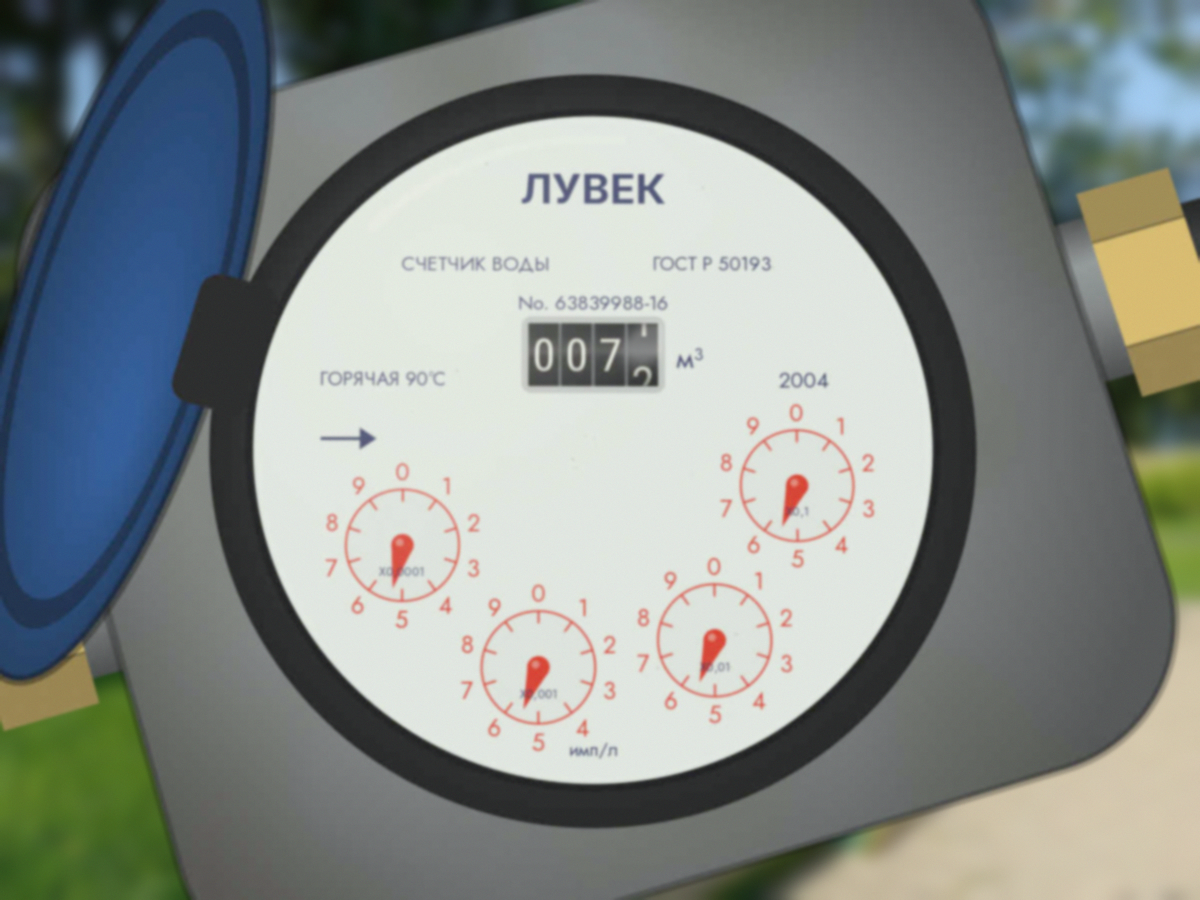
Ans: {"value": 71.5555, "unit": "m³"}
